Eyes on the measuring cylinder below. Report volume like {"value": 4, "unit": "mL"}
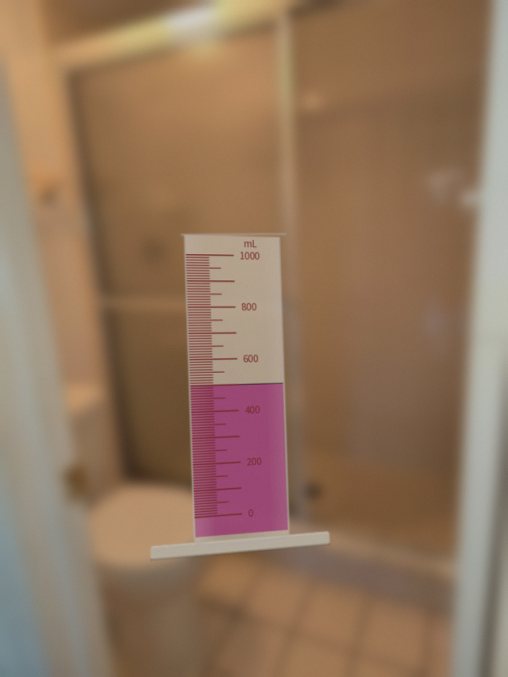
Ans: {"value": 500, "unit": "mL"}
